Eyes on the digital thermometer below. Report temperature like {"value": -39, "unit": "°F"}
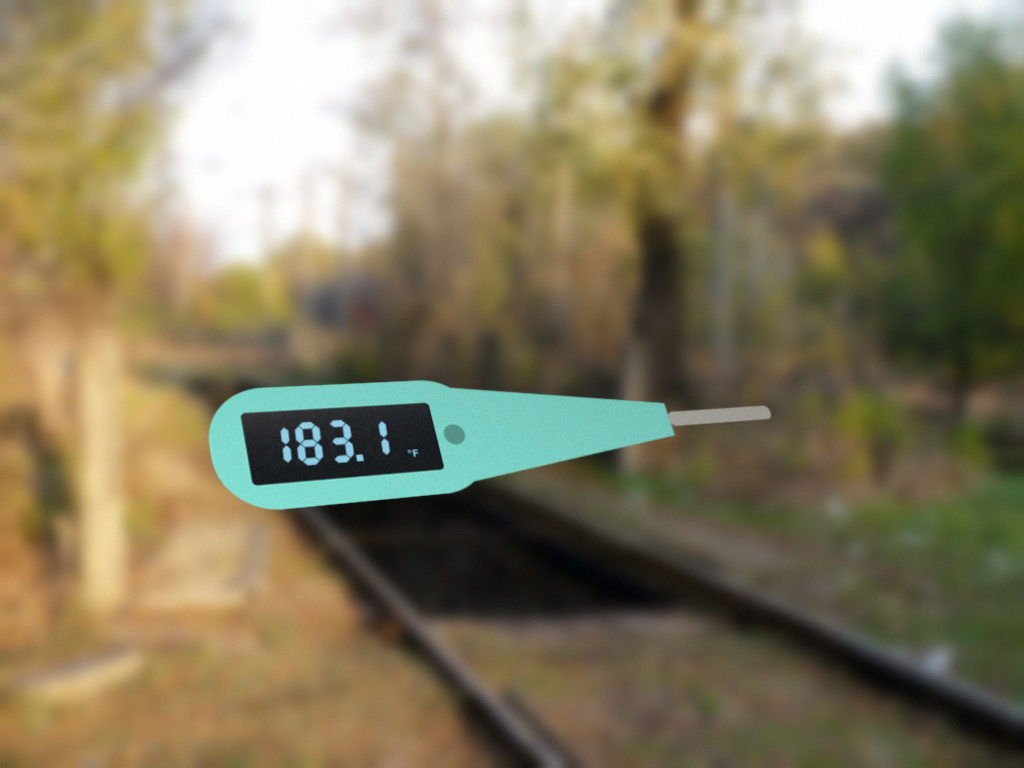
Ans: {"value": 183.1, "unit": "°F"}
